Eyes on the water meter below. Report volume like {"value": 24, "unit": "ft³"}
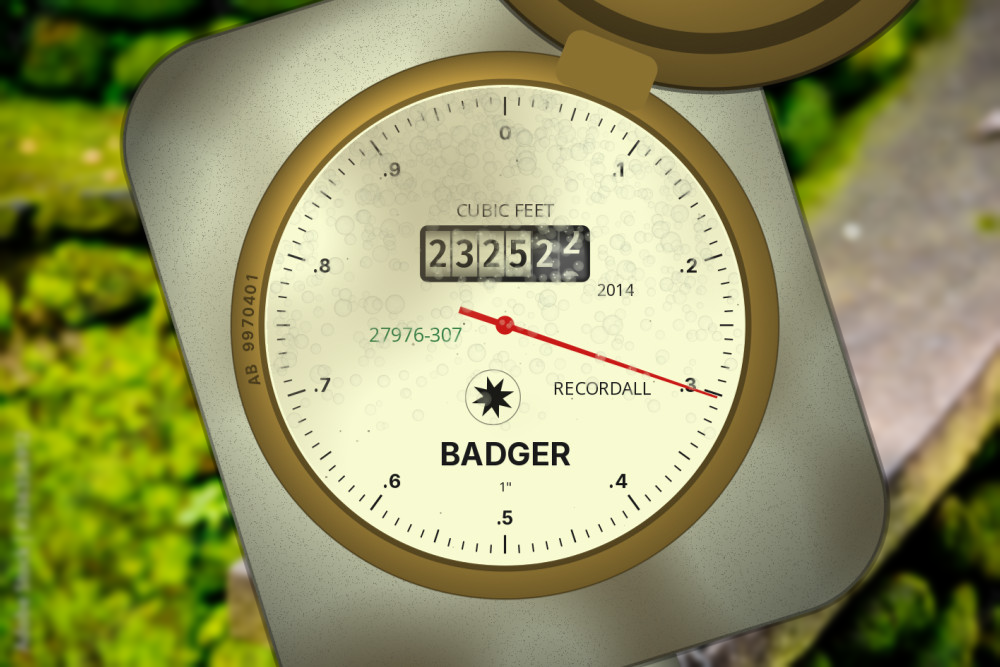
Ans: {"value": 232522.30, "unit": "ft³"}
